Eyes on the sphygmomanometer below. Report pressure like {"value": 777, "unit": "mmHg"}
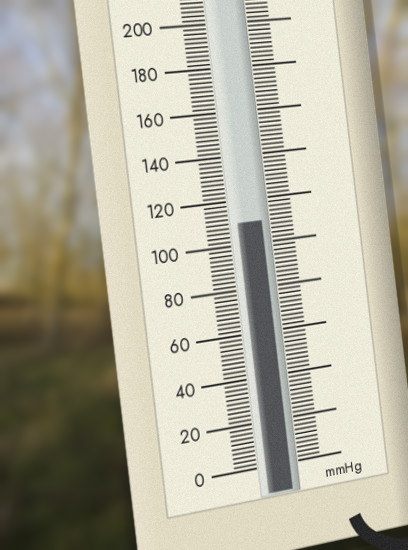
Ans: {"value": 110, "unit": "mmHg"}
